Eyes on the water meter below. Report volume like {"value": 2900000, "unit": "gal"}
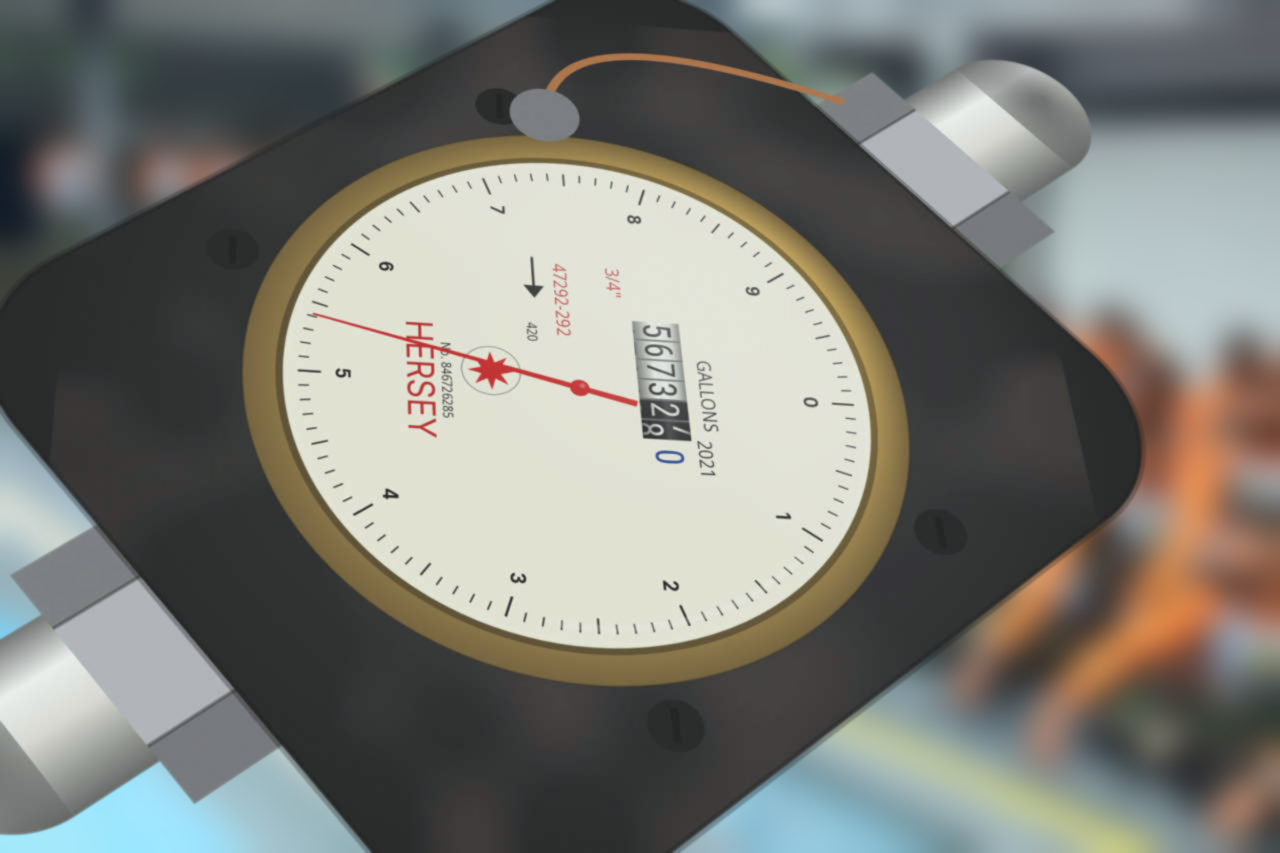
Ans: {"value": 5673275.4, "unit": "gal"}
